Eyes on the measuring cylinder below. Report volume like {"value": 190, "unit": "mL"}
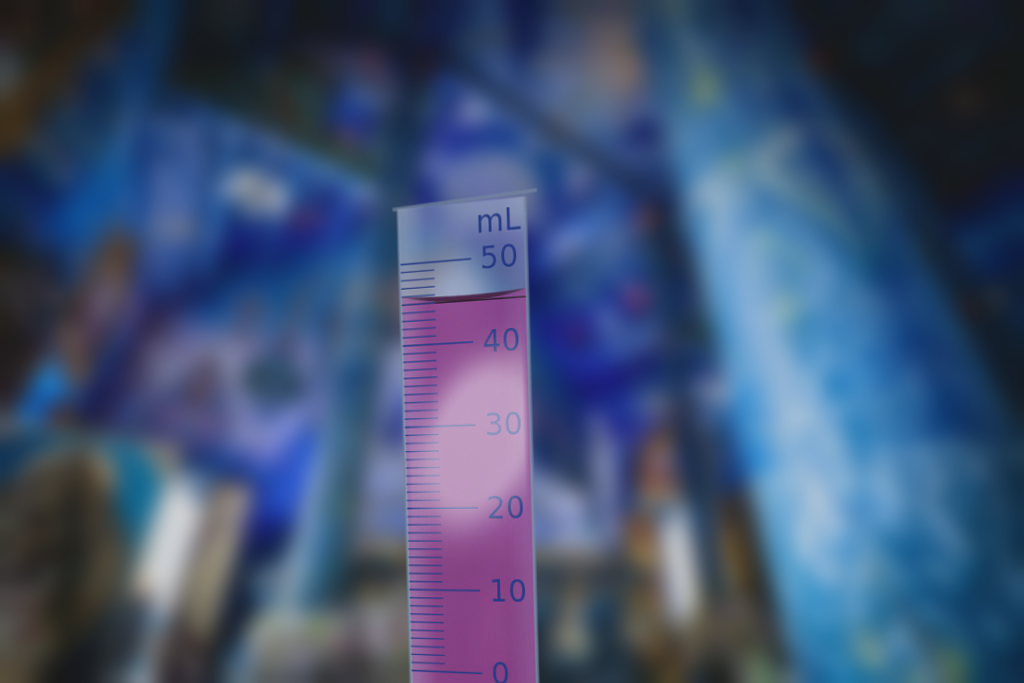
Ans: {"value": 45, "unit": "mL"}
